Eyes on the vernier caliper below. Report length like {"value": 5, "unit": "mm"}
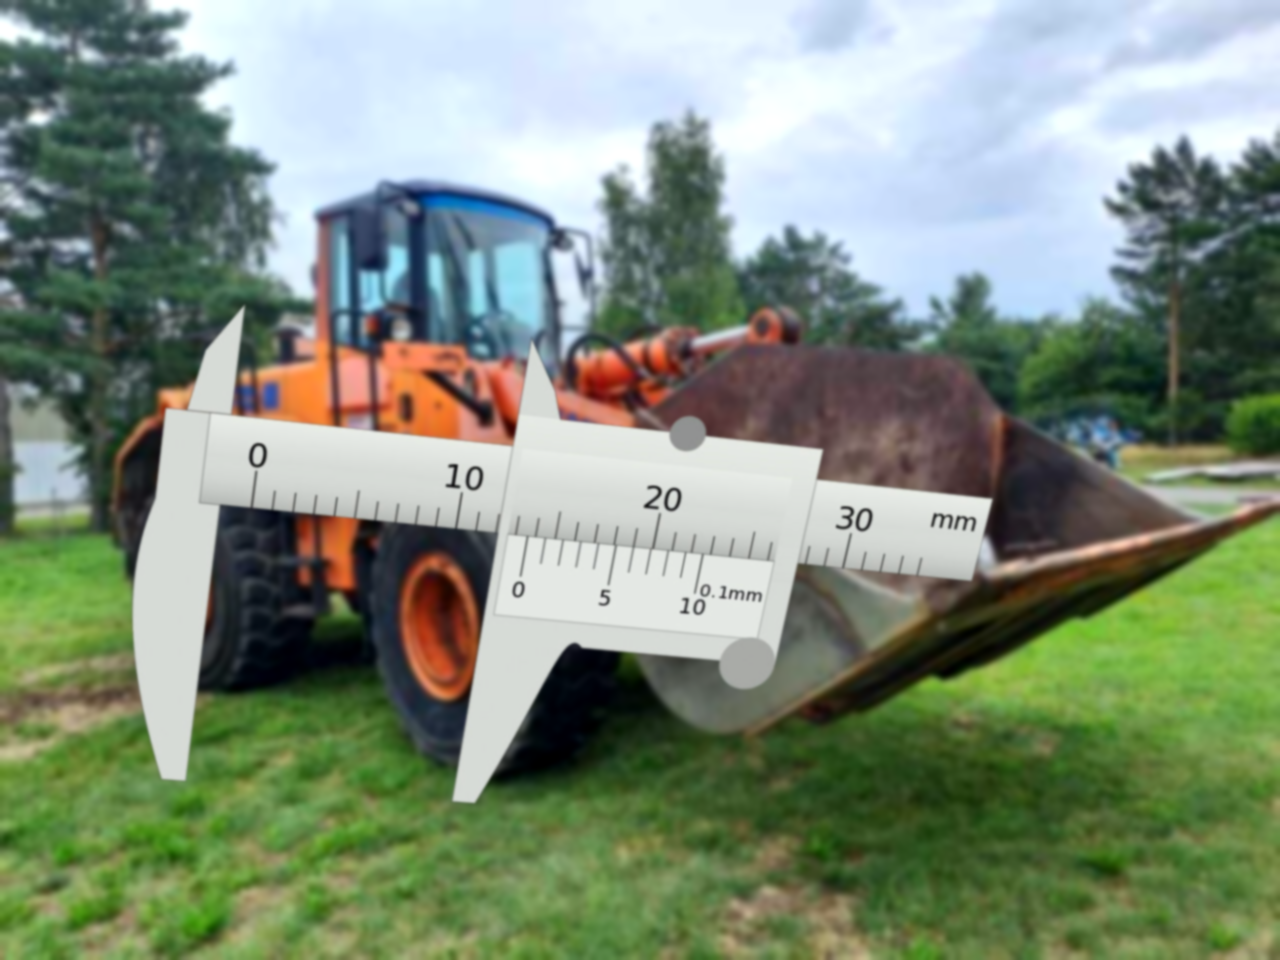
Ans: {"value": 13.6, "unit": "mm"}
